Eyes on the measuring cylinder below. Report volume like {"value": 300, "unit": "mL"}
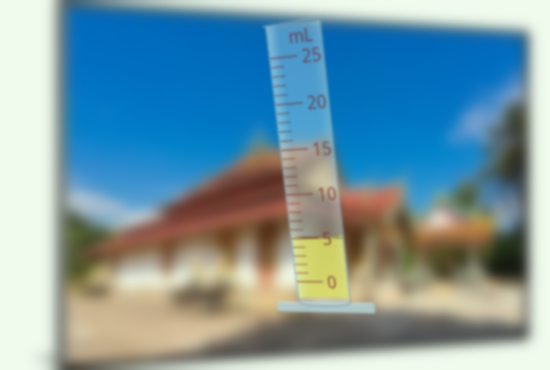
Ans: {"value": 5, "unit": "mL"}
